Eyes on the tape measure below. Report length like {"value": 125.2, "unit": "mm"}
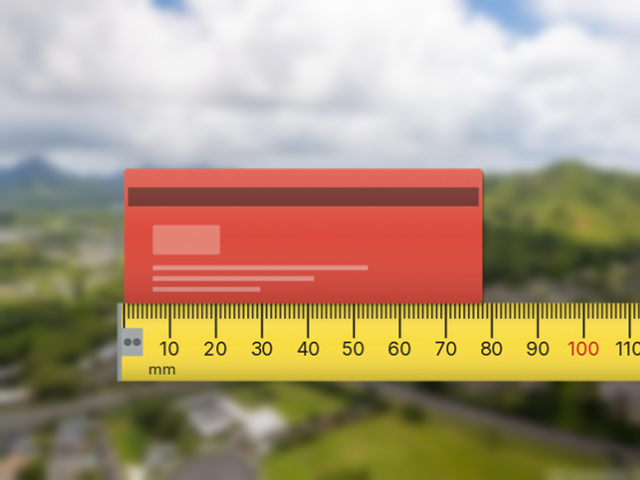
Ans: {"value": 78, "unit": "mm"}
